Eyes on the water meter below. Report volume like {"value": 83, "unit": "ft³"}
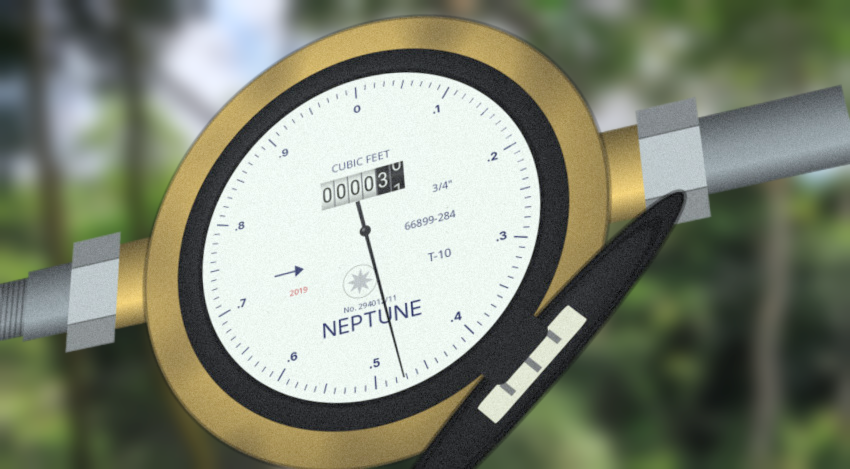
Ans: {"value": 30.47, "unit": "ft³"}
